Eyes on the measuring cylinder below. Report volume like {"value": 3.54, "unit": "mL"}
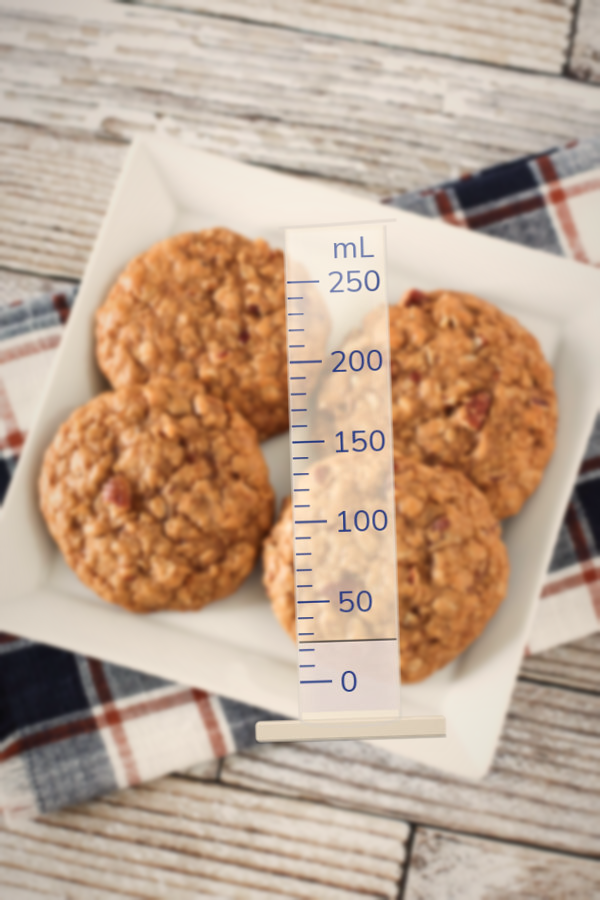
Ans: {"value": 25, "unit": "mL"}
